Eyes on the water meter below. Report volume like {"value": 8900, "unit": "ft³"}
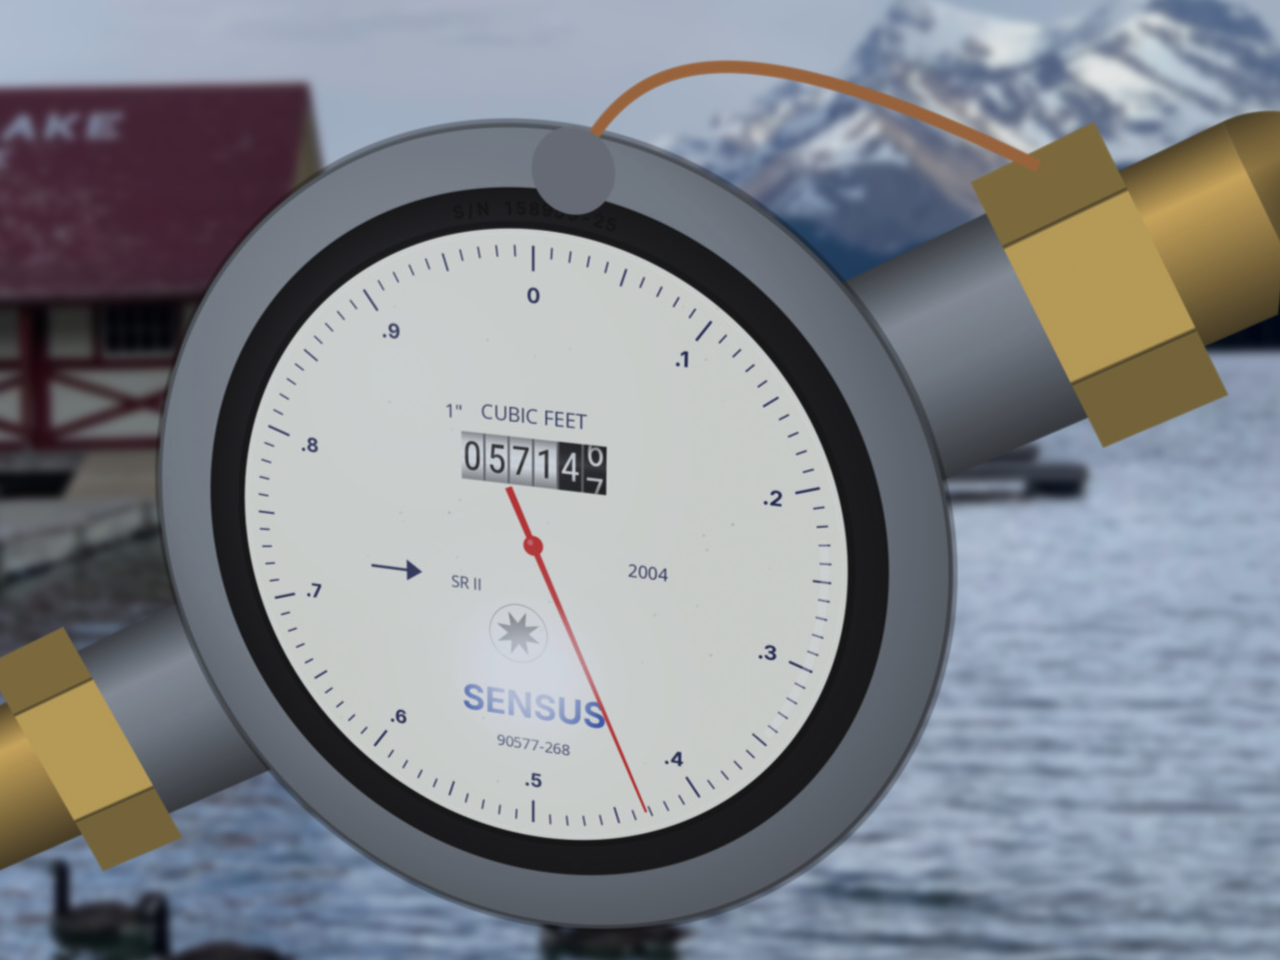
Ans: {"value": 57146.43, "unit": "ft³"}
